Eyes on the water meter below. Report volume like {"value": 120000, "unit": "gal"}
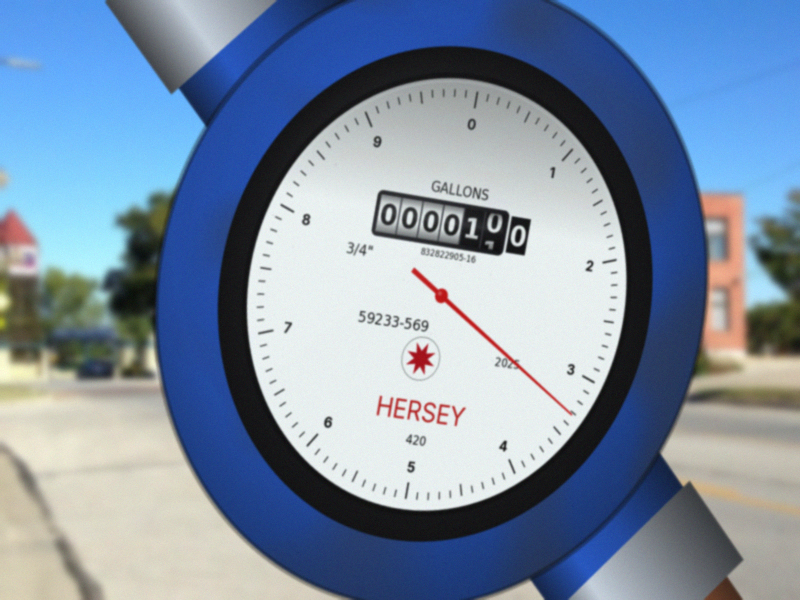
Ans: {"value": 103.3, "unit": "gal"}
